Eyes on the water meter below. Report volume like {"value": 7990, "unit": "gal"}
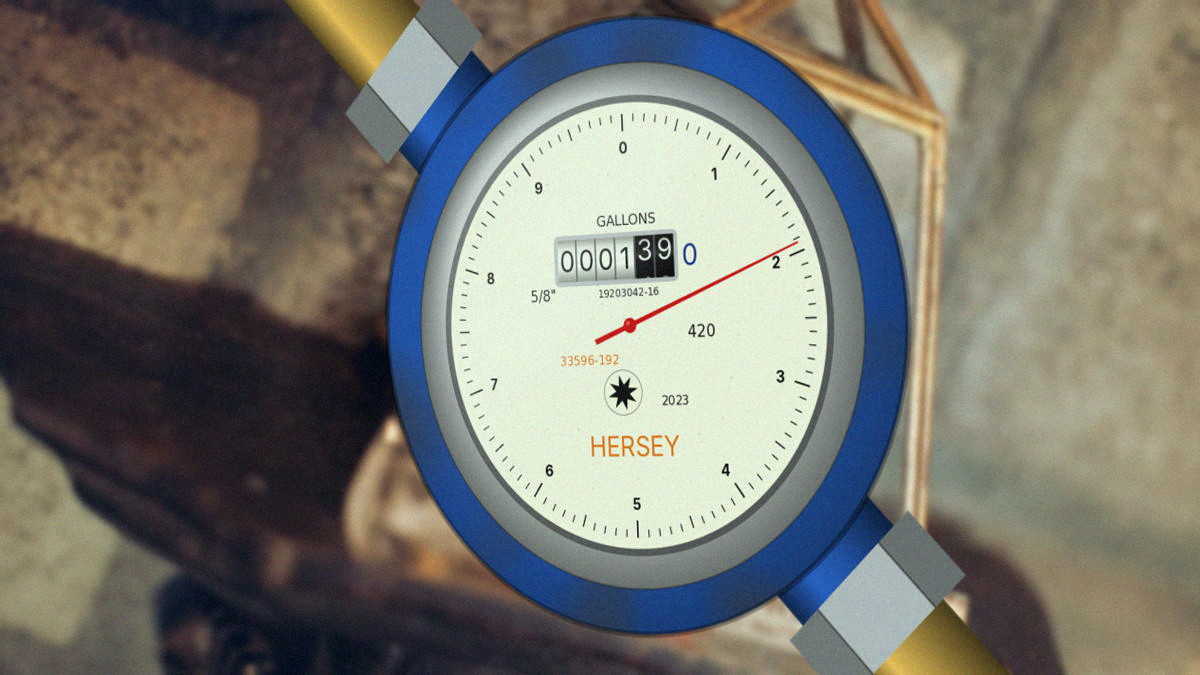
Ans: {"value": 1391.9, "unit": "gal"}
